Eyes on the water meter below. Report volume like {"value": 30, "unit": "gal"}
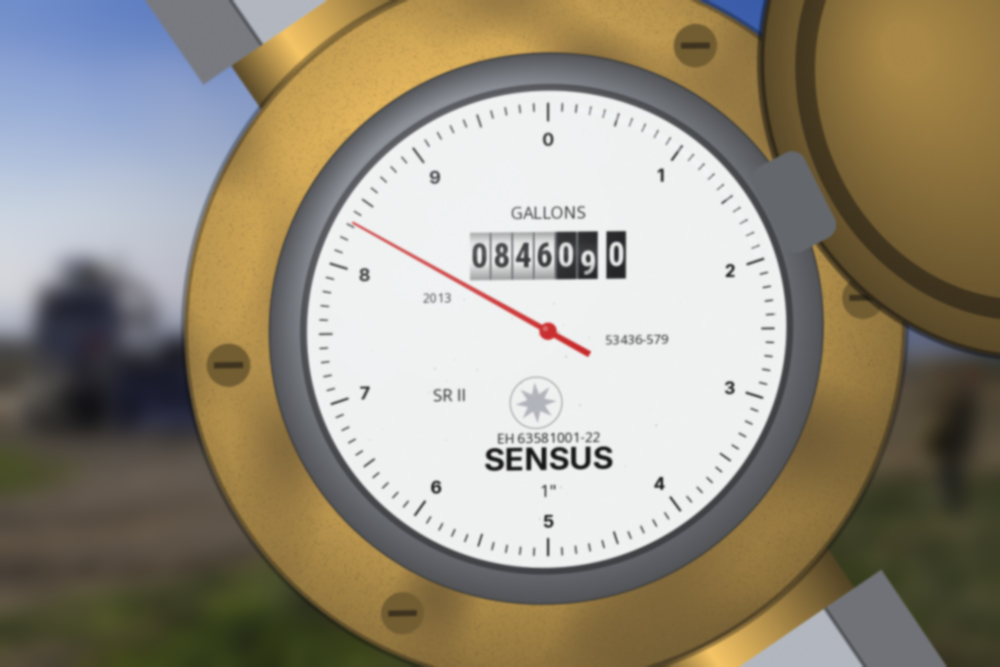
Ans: {"value": 846088.3, "unit": "gal"}
